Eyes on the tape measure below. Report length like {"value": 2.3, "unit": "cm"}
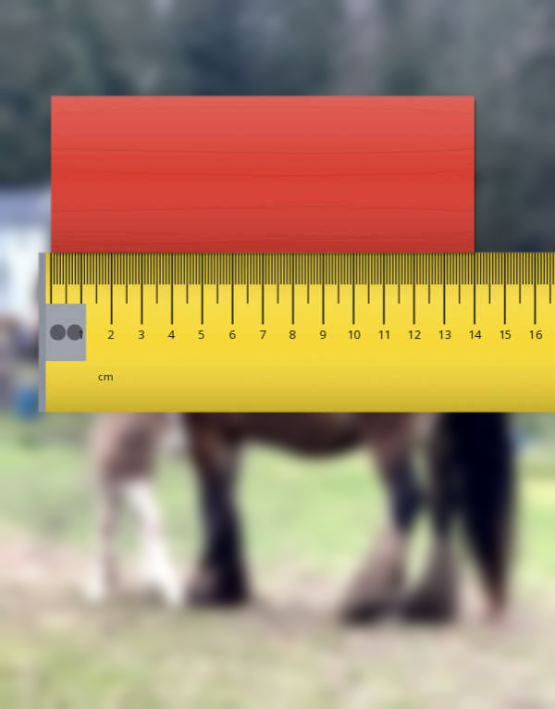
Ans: {"value": 14, "unit": "cm"}
